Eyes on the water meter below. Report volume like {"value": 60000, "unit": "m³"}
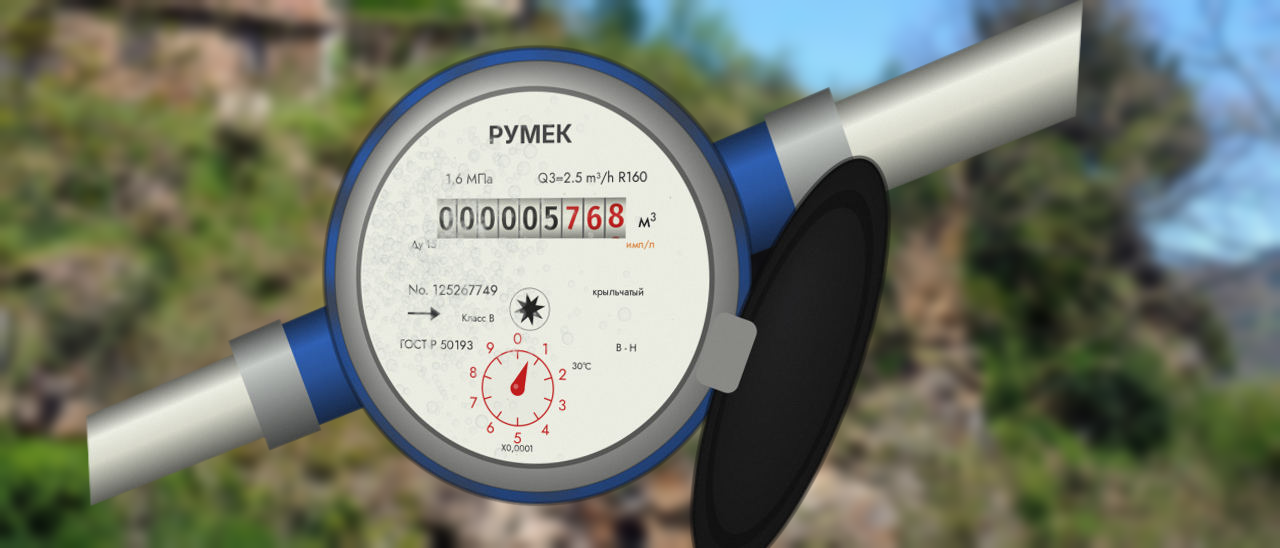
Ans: {"value": 5.7680, "unit": "m³"}
